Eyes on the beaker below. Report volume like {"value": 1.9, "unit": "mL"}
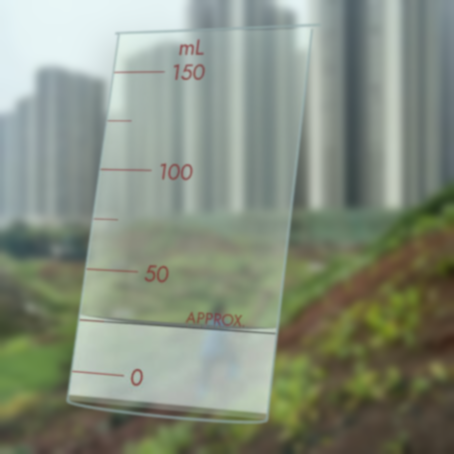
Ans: {"value": 25, "unit": "mL"}
